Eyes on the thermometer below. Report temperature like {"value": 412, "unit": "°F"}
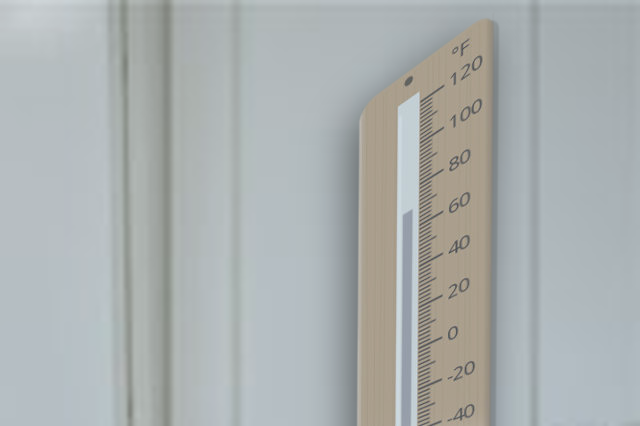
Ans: {"value": 70, "unit": "°F"}
